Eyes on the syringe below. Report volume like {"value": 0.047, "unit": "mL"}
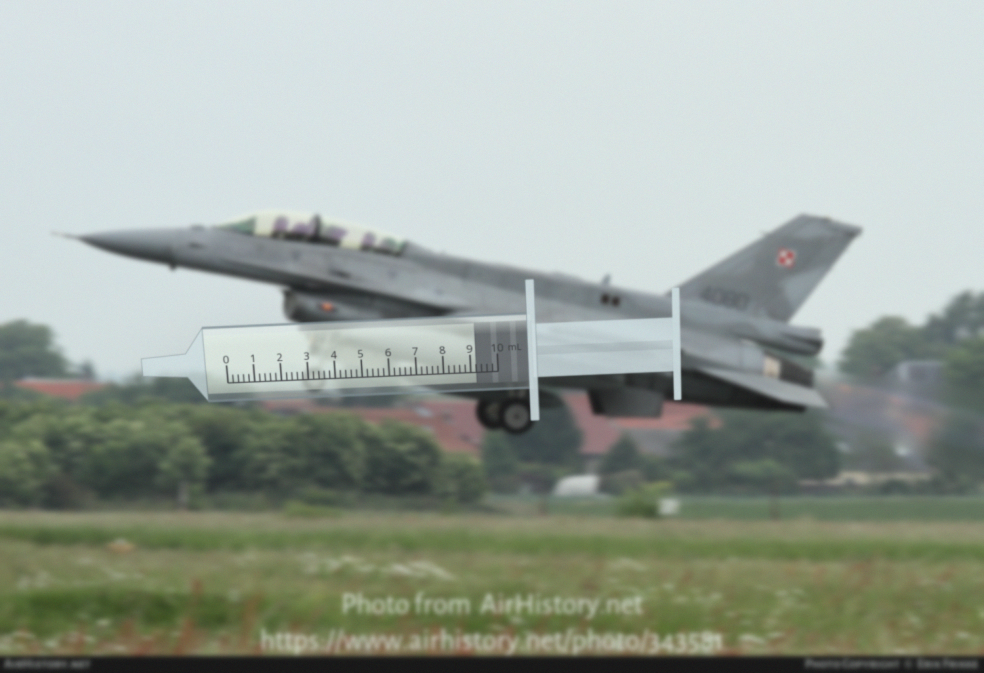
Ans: {"value": 9.2, "unit": "mL"}
